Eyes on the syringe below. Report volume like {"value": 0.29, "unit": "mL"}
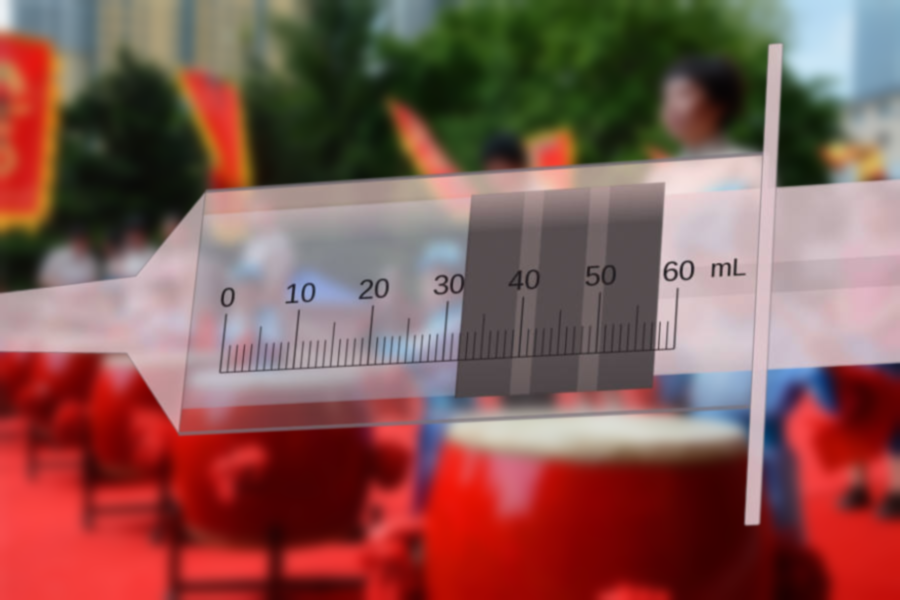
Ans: {"value": 32, "unit": "mL"}
